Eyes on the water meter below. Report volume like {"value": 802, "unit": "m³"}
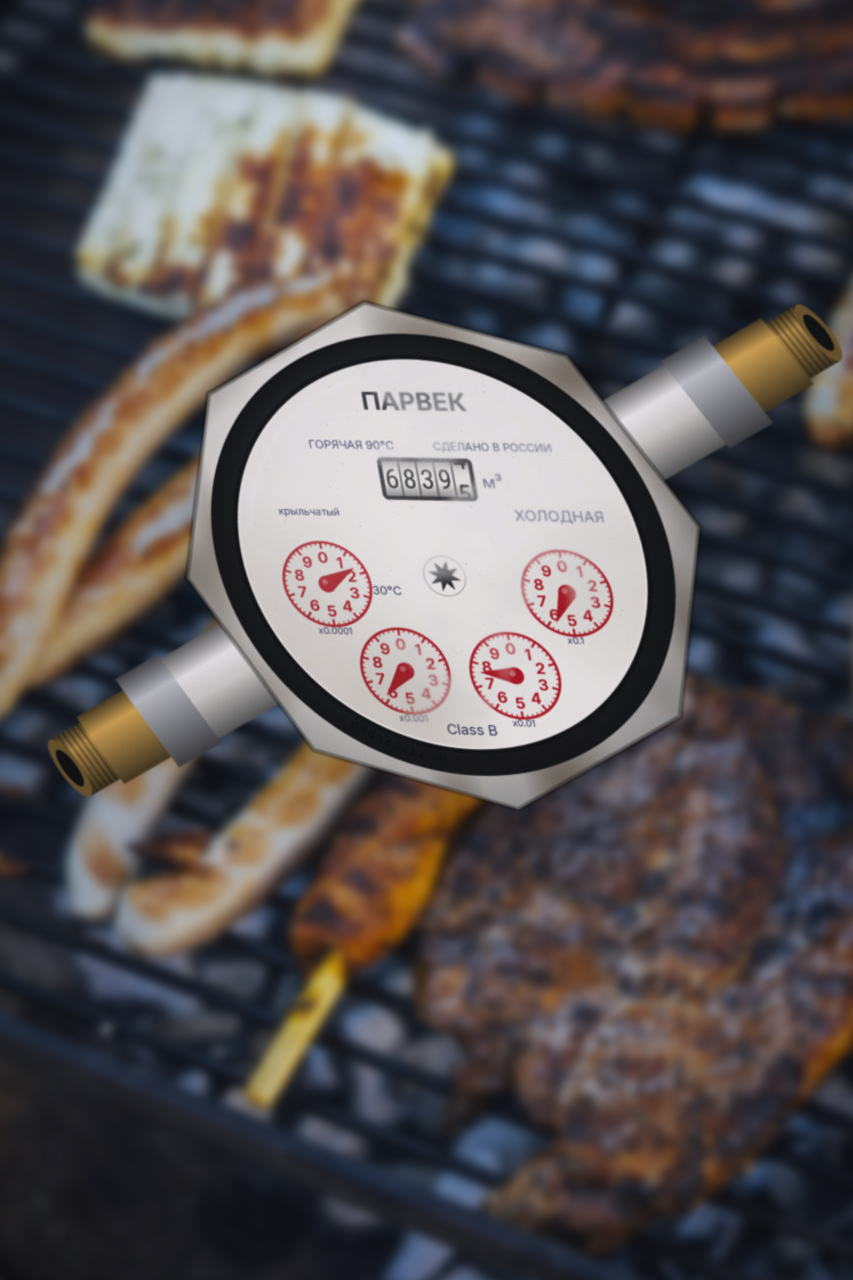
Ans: {"value": 68394.5761, "unit": "m³"}
